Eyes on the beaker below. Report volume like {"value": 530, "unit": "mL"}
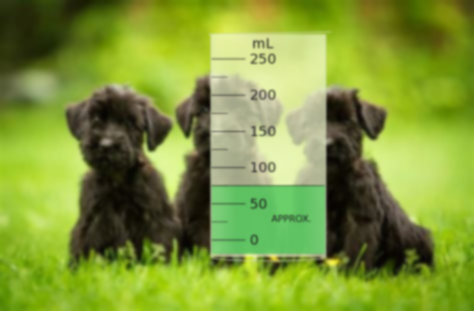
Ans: {"value": 75, "unit": "mL"}
